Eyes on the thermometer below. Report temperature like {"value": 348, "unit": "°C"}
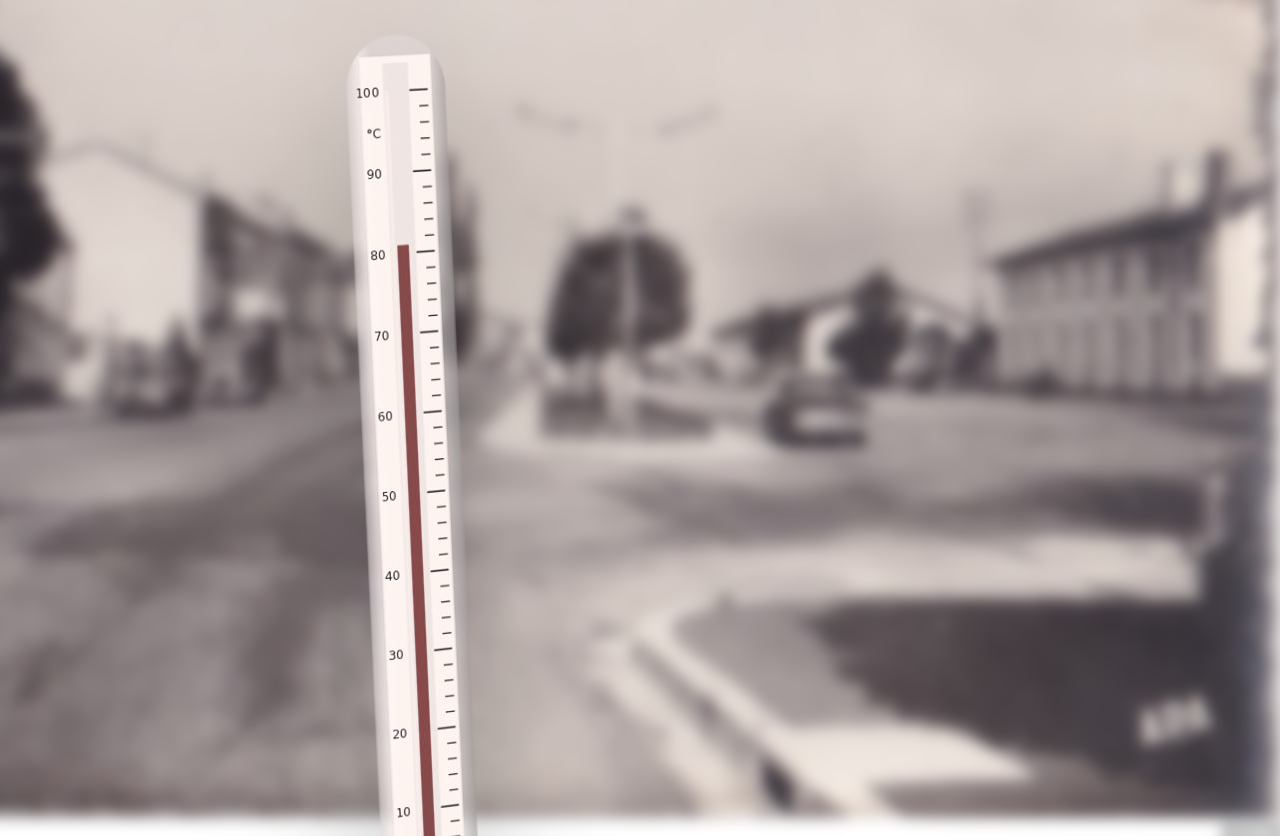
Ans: {"value": 81, "unit": "°C"}
